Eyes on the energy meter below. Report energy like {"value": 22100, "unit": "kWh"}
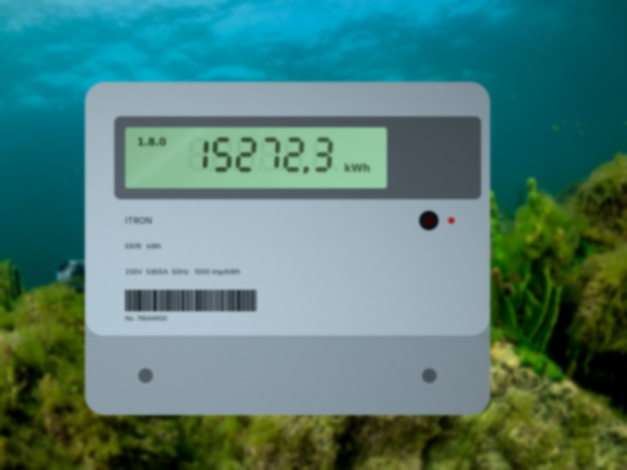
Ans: {"value": 15272.3, "unit": "kWh"}
